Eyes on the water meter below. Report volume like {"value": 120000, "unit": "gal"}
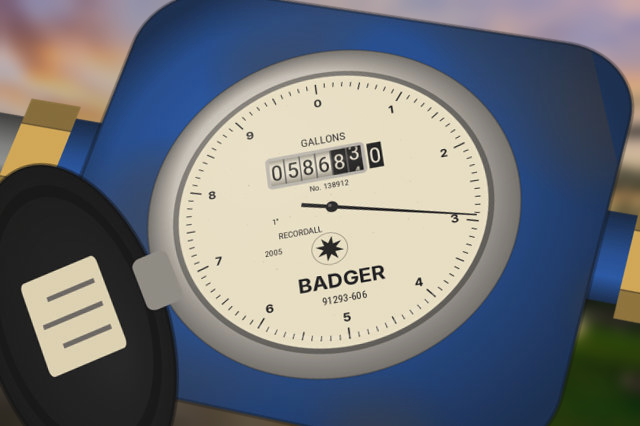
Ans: {"value": 586832.9, "unit": "gal"}
